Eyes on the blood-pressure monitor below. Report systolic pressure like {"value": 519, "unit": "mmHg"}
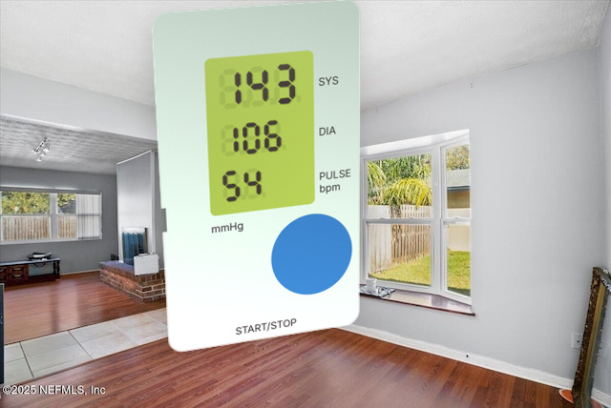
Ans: {"value": 143, "unit": "mmHg"}
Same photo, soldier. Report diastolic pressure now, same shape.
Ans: {"value": 106, "unit": "mmHg"}
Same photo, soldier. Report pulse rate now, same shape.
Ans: {"value": 54, "unit": "bpm"}
